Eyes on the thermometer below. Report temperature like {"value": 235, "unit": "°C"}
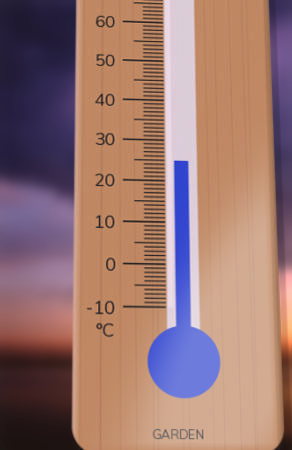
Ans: {"value": 25, "unit": "°C"}
